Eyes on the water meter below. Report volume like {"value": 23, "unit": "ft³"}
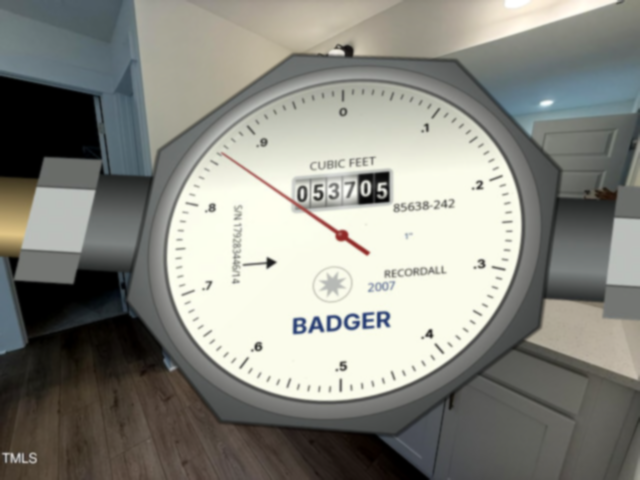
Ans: {"value": 53704.86, "unit": "ft³"}
